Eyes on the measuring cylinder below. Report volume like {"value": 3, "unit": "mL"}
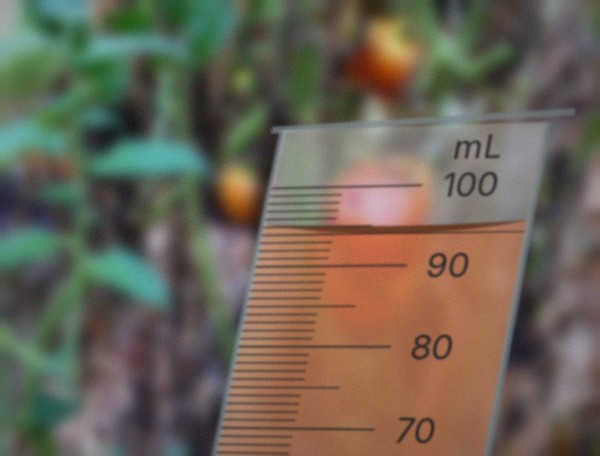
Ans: {"value": 94, "unit": "mL"}
